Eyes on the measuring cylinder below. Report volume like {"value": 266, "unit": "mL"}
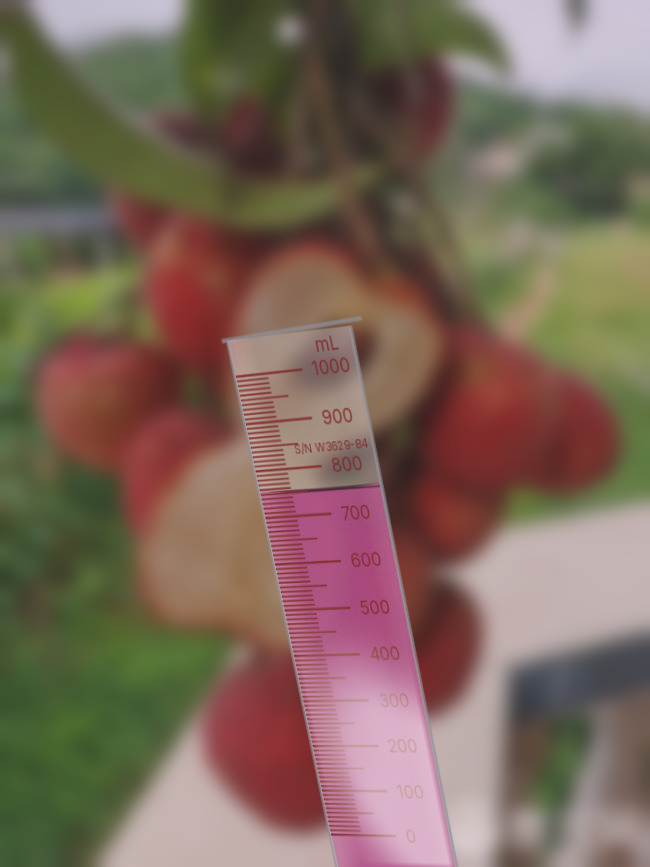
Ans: {"value": 750, "unit": "mL"}
